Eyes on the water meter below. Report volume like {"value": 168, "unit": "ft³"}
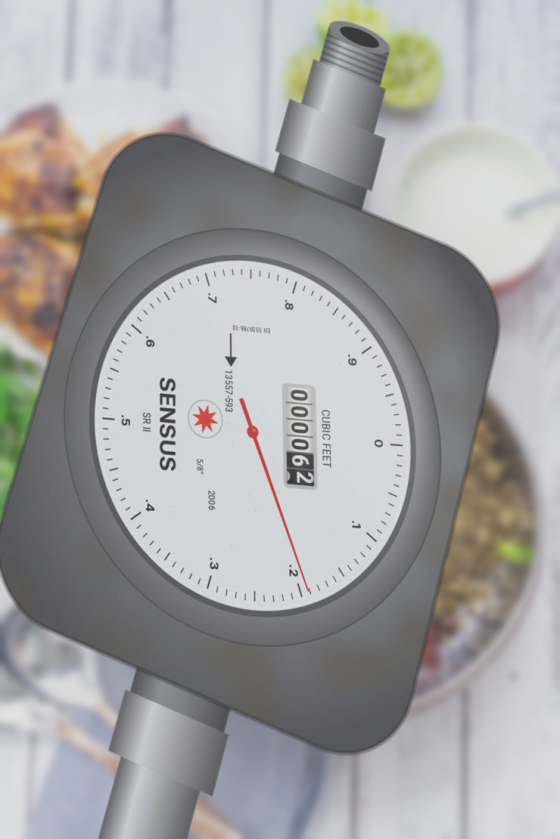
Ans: {"value": 62.19, "unit": "ft³"}
